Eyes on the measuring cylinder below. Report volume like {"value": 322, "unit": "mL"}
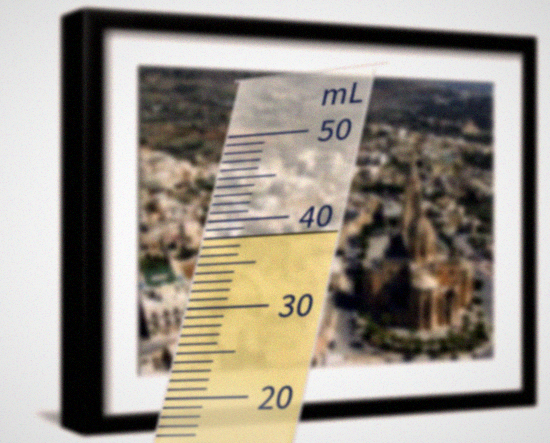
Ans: {"value": 38, "unit": "mL"}
